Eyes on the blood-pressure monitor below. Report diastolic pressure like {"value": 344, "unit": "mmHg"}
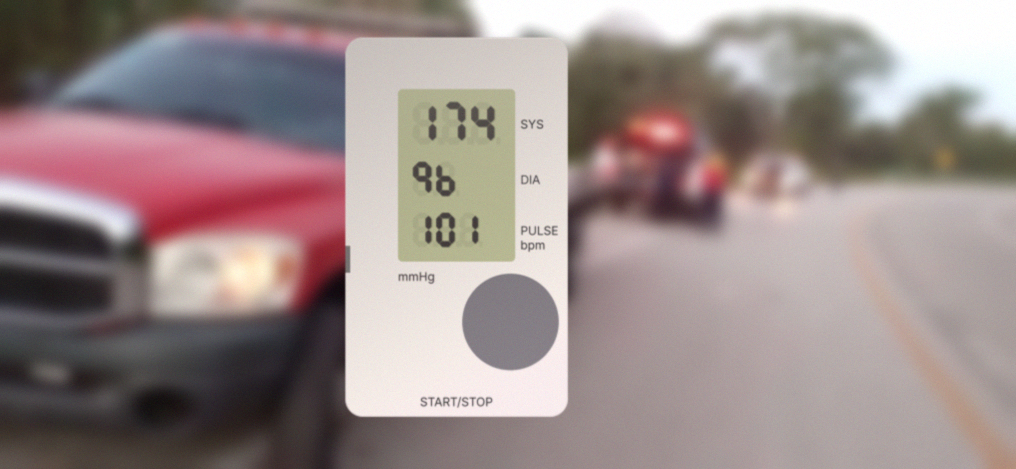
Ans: {"value": 96, "unit": "mmHg"}
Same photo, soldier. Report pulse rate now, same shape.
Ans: {"value": 101, "unit": "bpm"}
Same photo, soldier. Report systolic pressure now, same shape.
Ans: {"value": 174, "unit": "mmHg"}
